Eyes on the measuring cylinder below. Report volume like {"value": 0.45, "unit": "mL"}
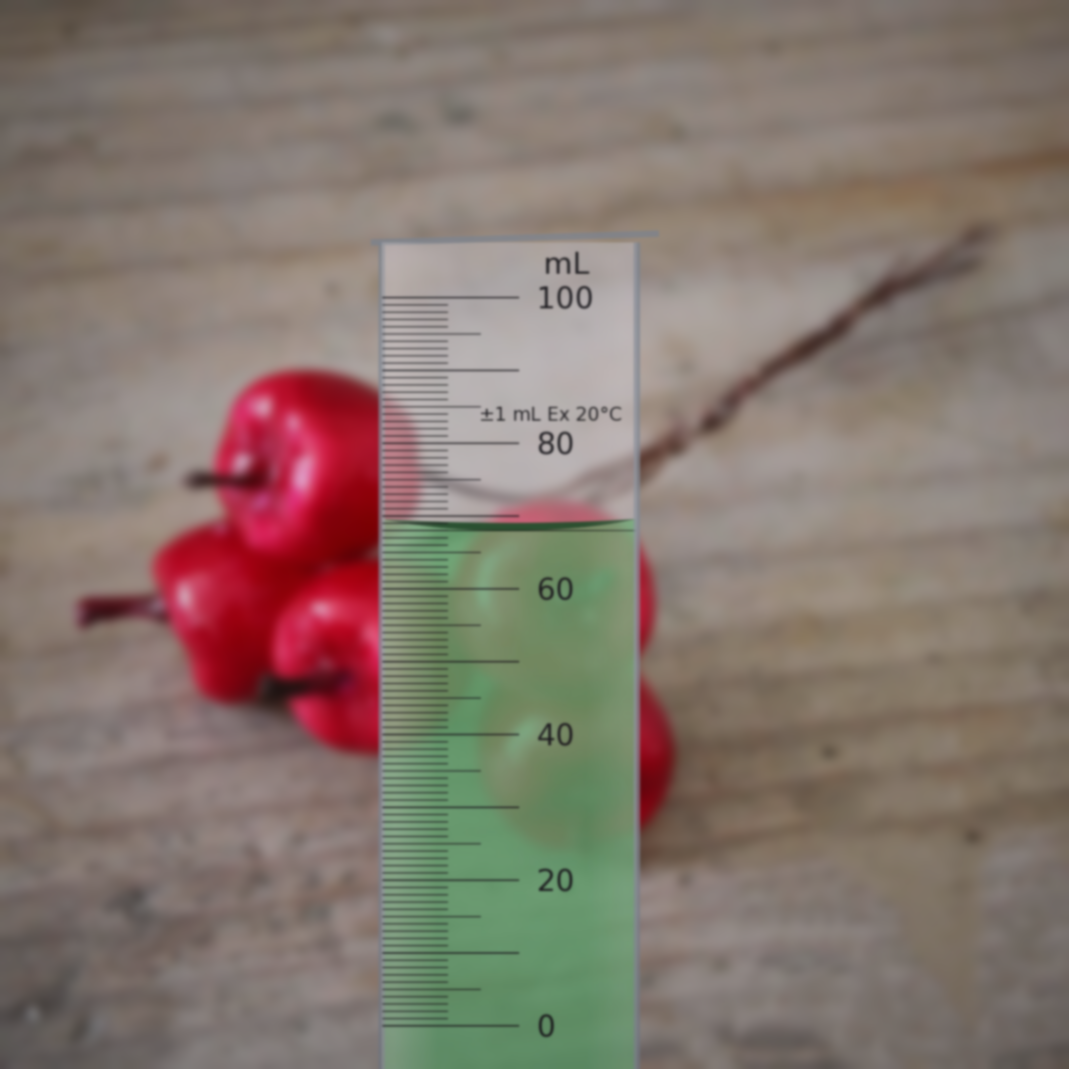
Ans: {"value": 68, "unit": "mL"}
